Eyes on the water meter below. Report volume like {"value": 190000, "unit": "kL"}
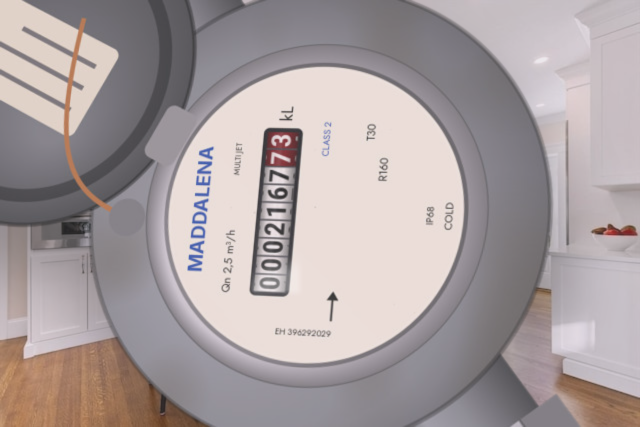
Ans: {"value": 2167.73, "unit": "kL"}
